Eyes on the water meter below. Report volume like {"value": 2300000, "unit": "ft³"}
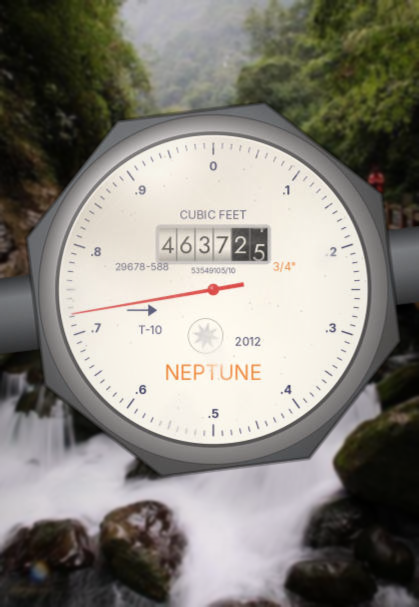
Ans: {"value": 463724.72, "unit": "ft³"}
